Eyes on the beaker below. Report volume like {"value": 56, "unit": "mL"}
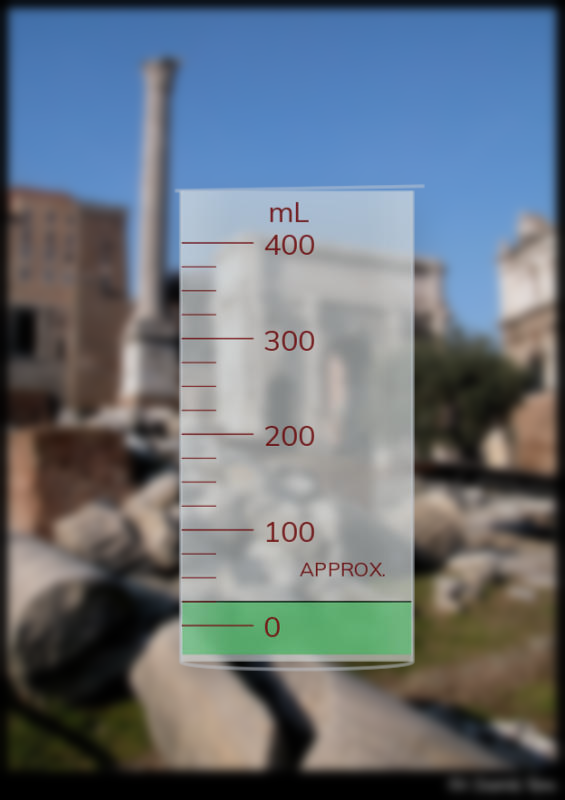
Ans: {"value": 25, "unit": "mL"}
